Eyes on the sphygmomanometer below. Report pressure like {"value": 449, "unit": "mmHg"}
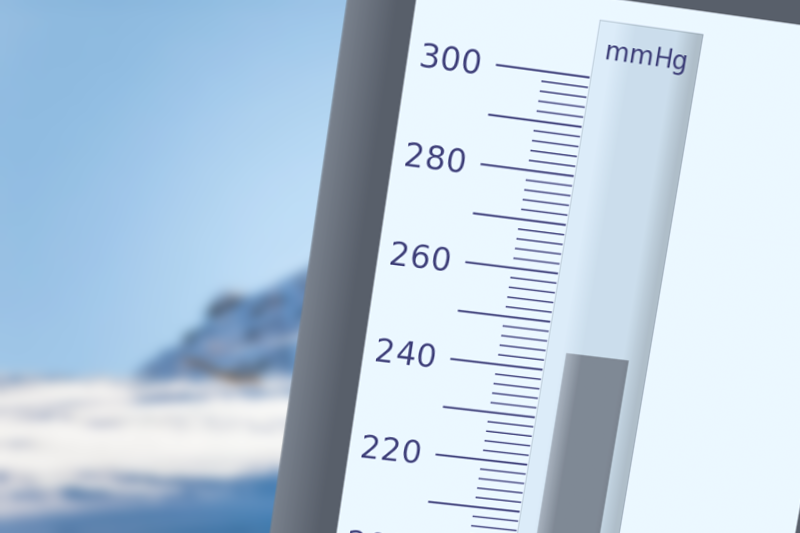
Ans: {"value": 244, "unit": "mmHg"}
